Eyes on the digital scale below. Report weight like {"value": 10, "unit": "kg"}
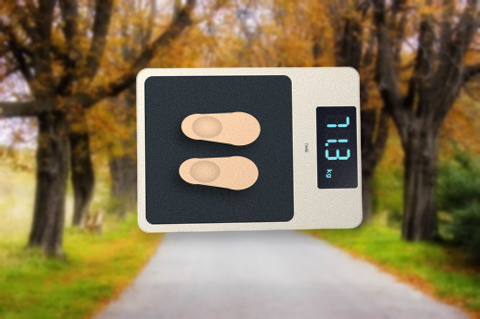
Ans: {"value": 71.3, "unit": "kg"}
